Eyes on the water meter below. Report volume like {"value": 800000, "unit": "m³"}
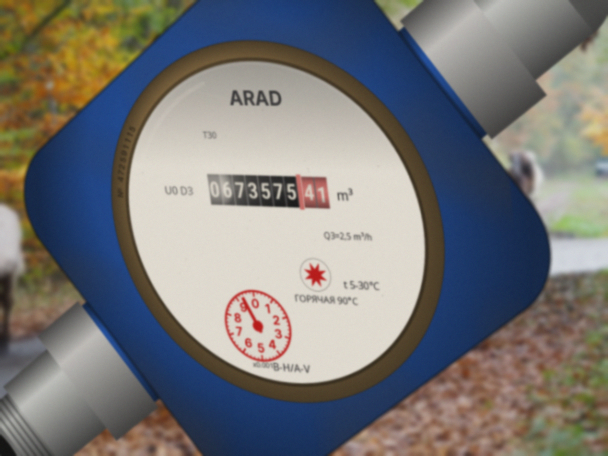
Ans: {"value": 673575.409, "unit": "m³"}
